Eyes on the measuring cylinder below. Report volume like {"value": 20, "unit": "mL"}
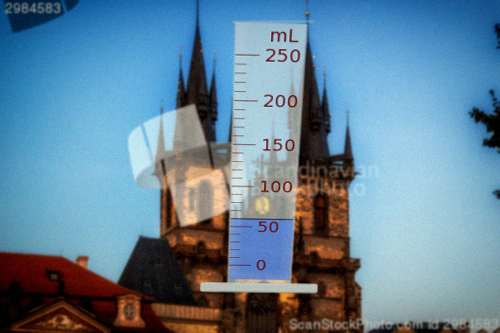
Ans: {"value": 60, "unit": "mL"}
